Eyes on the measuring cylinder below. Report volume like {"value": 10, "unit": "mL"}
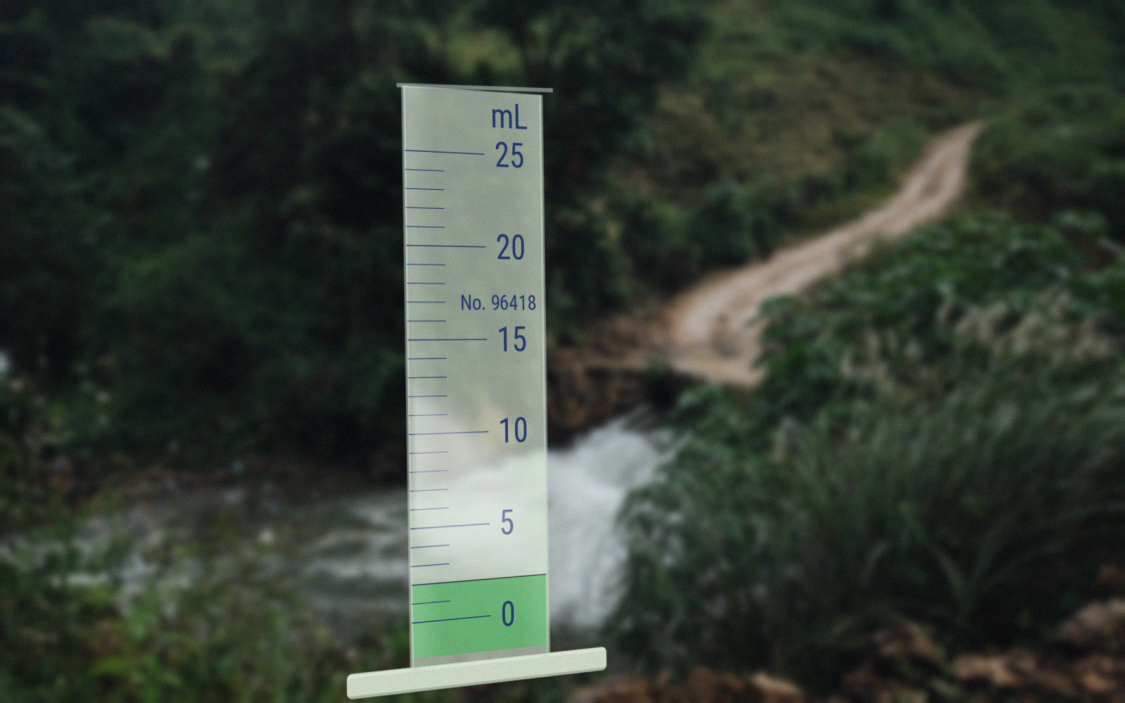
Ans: {"value": 2, "unit": "mL"}
